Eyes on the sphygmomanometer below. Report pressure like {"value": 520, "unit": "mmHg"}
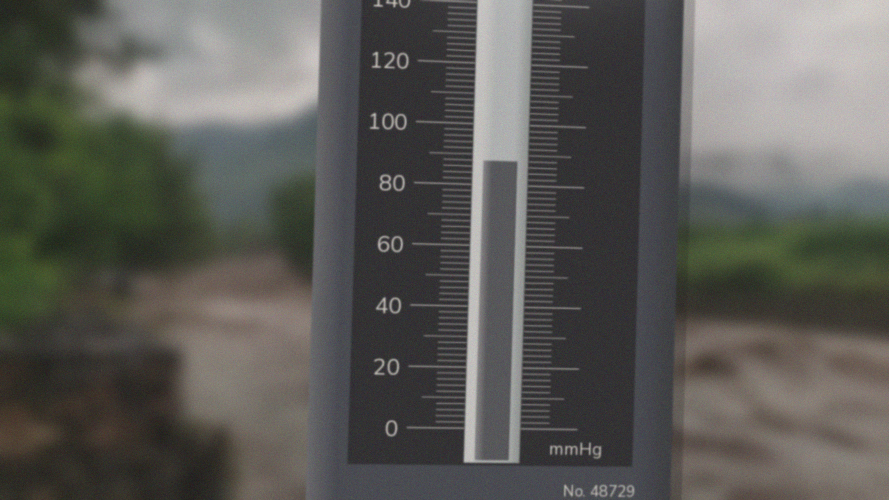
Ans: {"value": 88, "unit": "mmHg"}
